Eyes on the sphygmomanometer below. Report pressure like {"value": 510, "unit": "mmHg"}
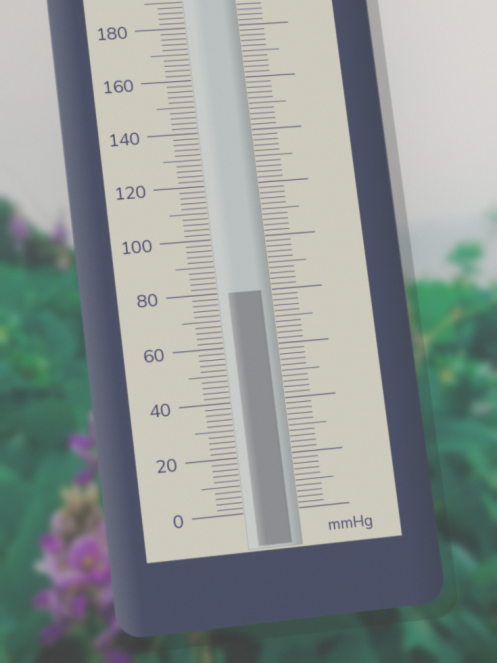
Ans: {"value": 80, "unit": "mmHg"}
